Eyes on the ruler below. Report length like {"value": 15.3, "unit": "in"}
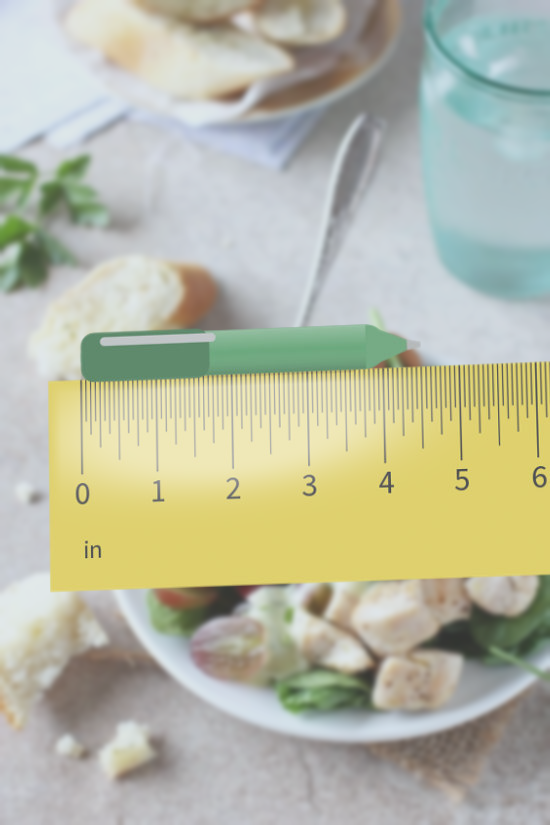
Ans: {"value": 4.5, "unit": "in"}
